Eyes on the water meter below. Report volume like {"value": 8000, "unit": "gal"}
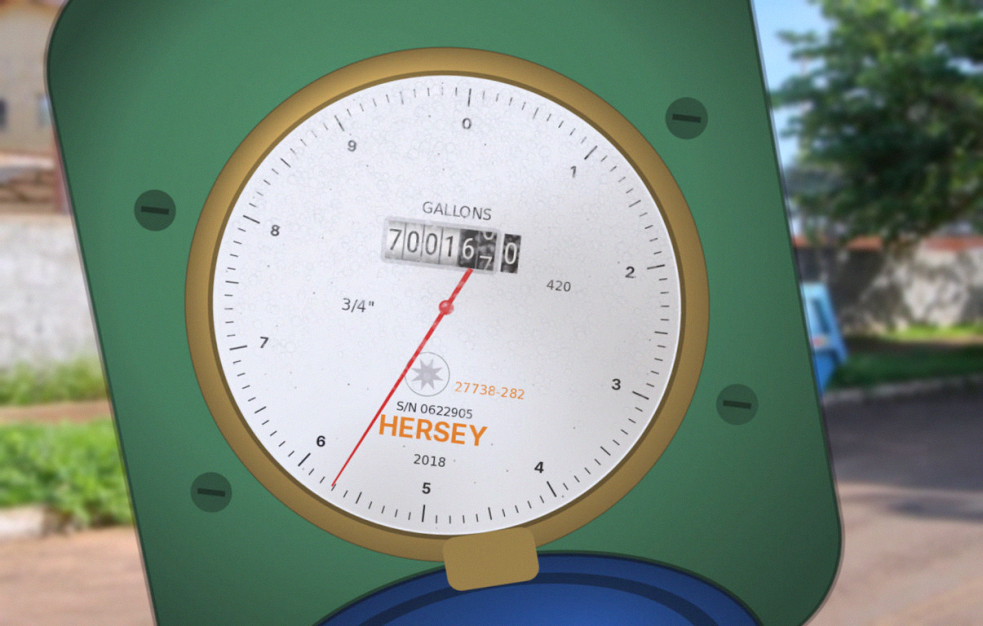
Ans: {"value": 7001665.7, "unit": "gal"}
